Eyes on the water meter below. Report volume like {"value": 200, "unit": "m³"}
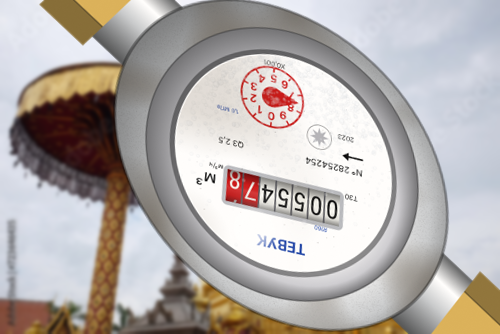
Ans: {"value": 554.777, "unit": "m³"}
